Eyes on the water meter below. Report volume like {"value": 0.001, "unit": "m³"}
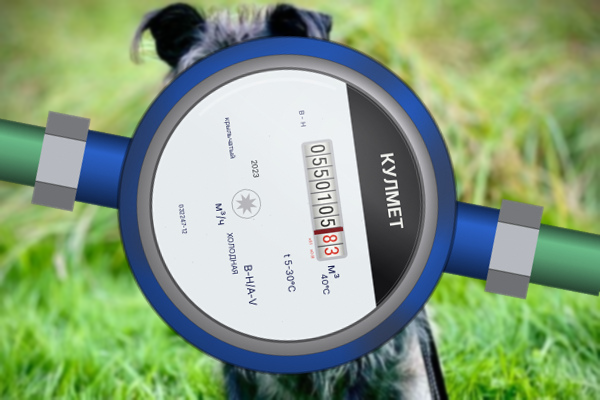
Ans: {"value": 550105.83, "unit": "m³"}
